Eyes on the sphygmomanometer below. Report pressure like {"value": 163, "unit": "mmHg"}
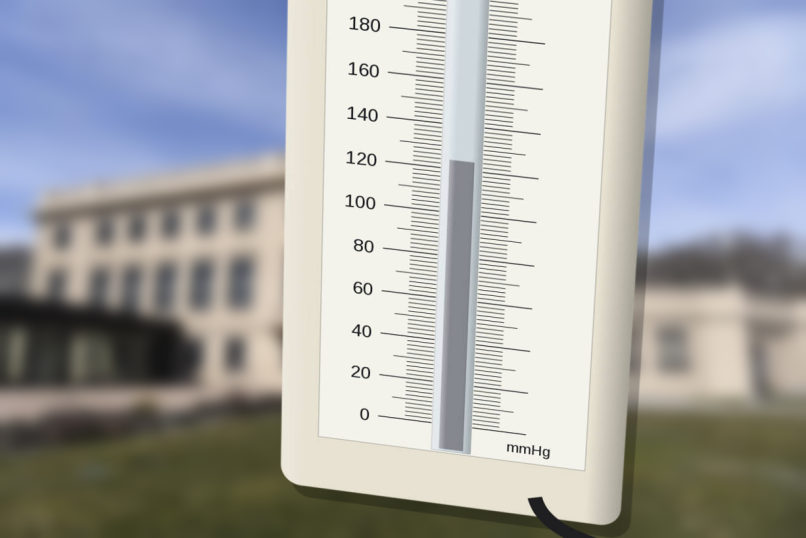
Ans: {"value": 124, "unit": "mmHg"}
